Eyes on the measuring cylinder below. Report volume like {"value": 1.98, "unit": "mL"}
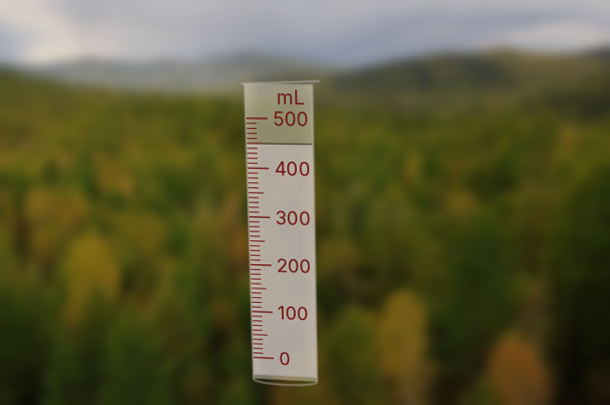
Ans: {"value": 450, "unit": "mL"}
